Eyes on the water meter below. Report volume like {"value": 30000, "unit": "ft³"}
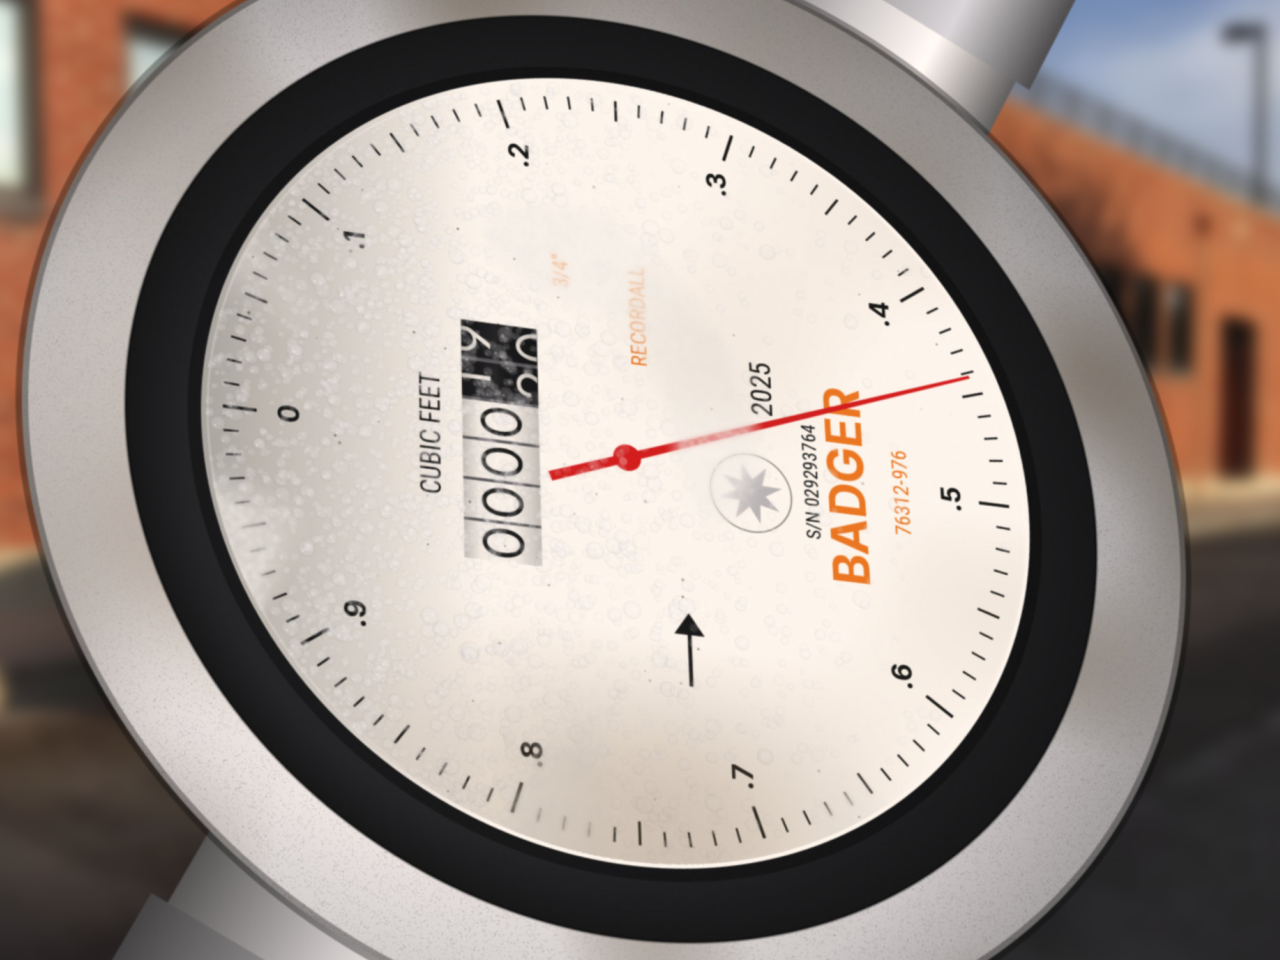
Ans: {"value": 19.44, "unit": "ft³"}
